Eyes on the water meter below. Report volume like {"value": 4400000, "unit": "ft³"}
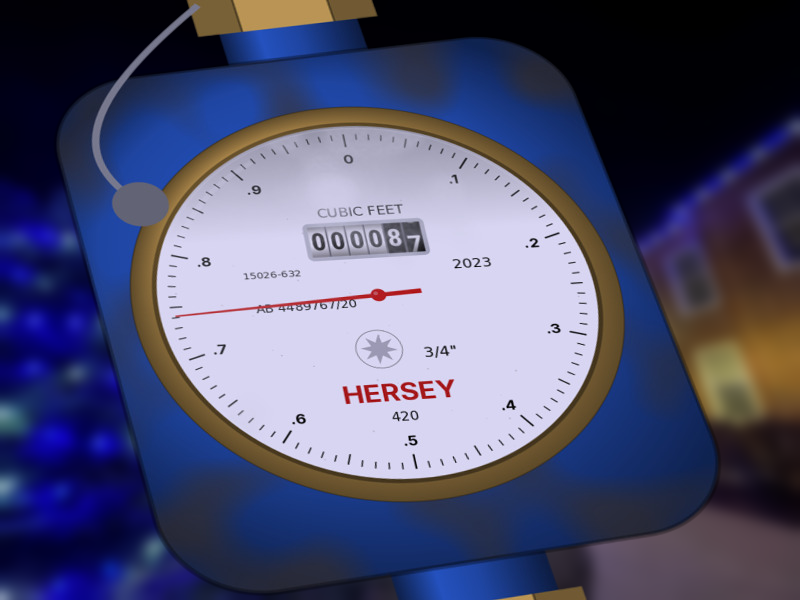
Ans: {"value": 86.74, "unit": "ft³"}
